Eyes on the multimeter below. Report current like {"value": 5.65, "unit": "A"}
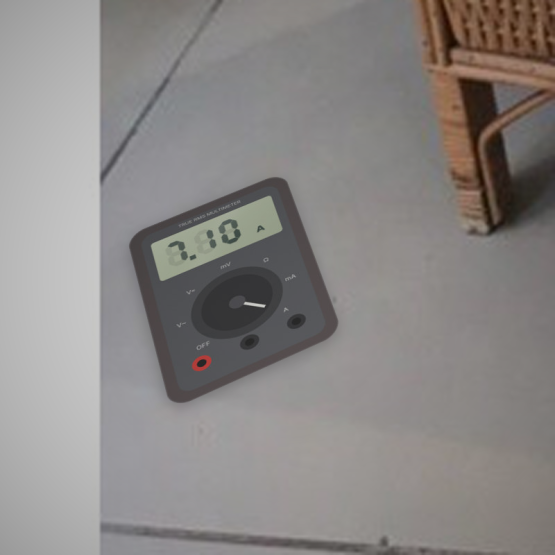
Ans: {"value": 7.10, "unit": "A"}
